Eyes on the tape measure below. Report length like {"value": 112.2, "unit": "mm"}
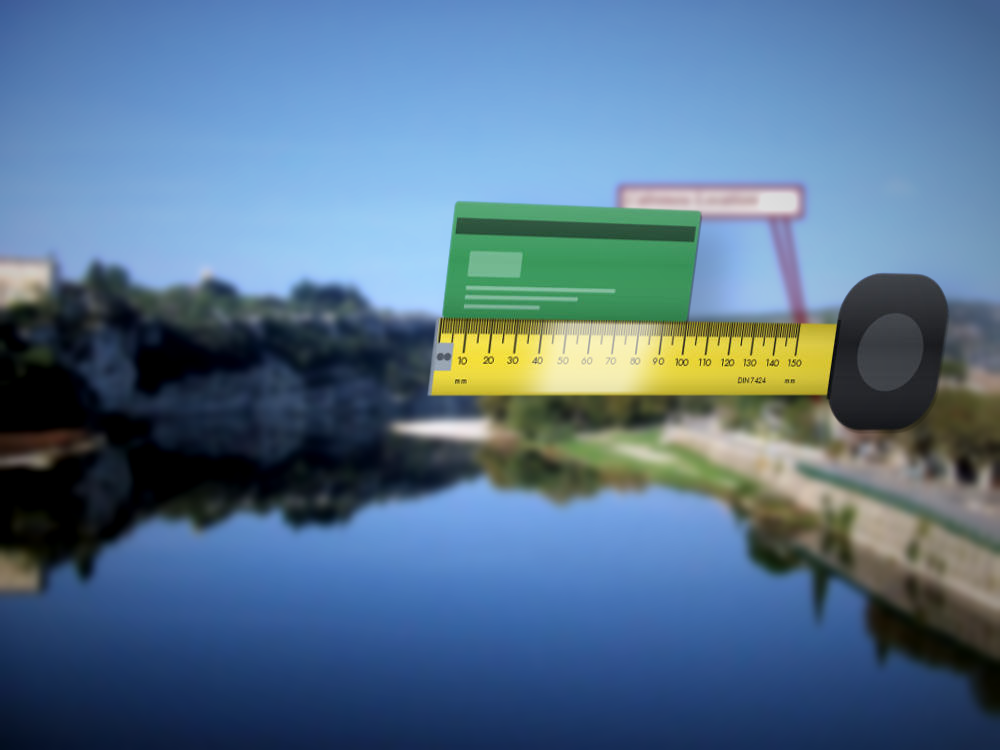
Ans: {"value": 100, "unit": "mm"}
